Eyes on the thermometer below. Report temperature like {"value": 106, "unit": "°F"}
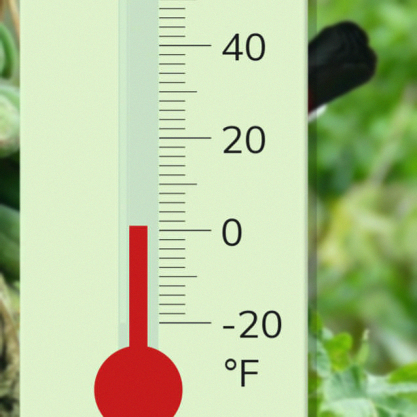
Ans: {"value": 1, "unit": "°F"}
